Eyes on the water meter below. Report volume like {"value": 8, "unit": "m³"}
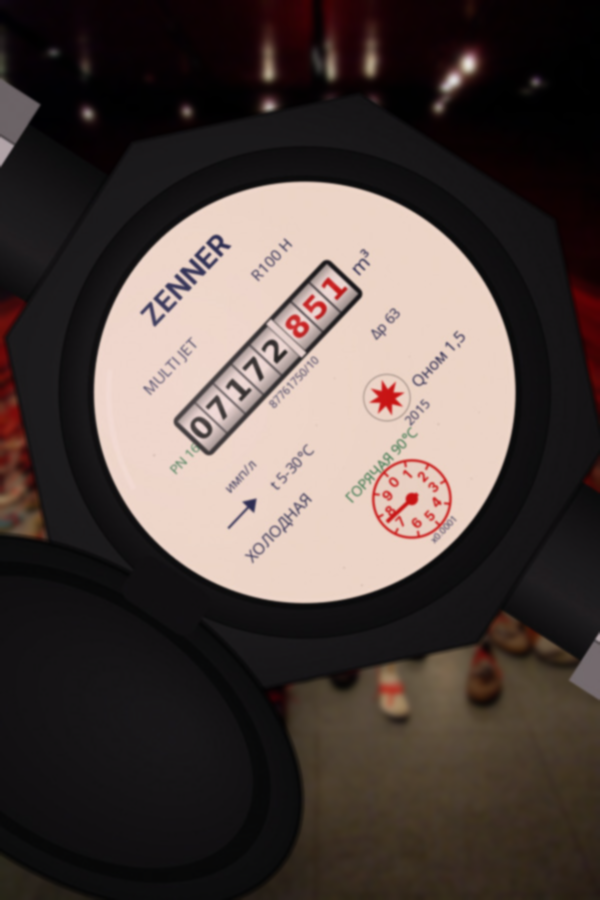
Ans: {"value": 7172.8517, "unit": "m³"}
